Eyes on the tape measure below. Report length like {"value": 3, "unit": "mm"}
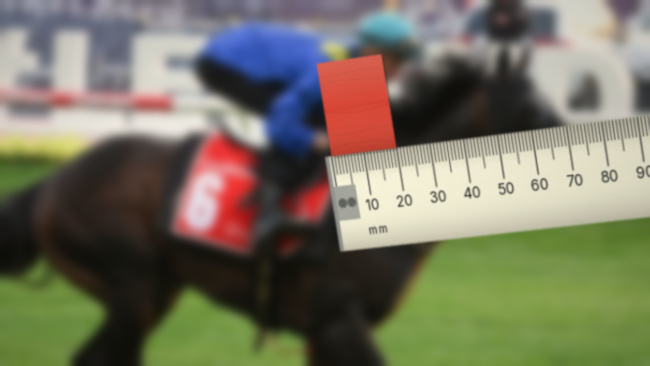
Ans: {"value": 20, "unit": "mm"}
